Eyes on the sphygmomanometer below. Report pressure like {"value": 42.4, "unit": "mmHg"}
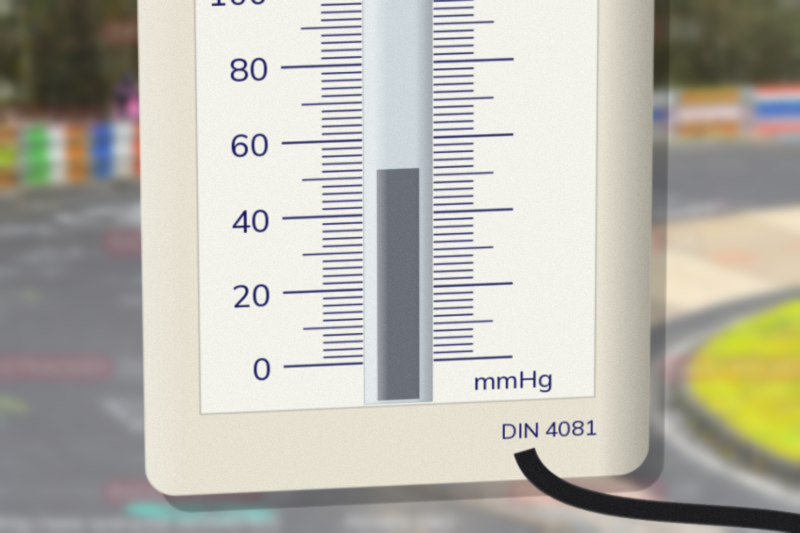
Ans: {"value": 52, "unit": "mmHg"}
